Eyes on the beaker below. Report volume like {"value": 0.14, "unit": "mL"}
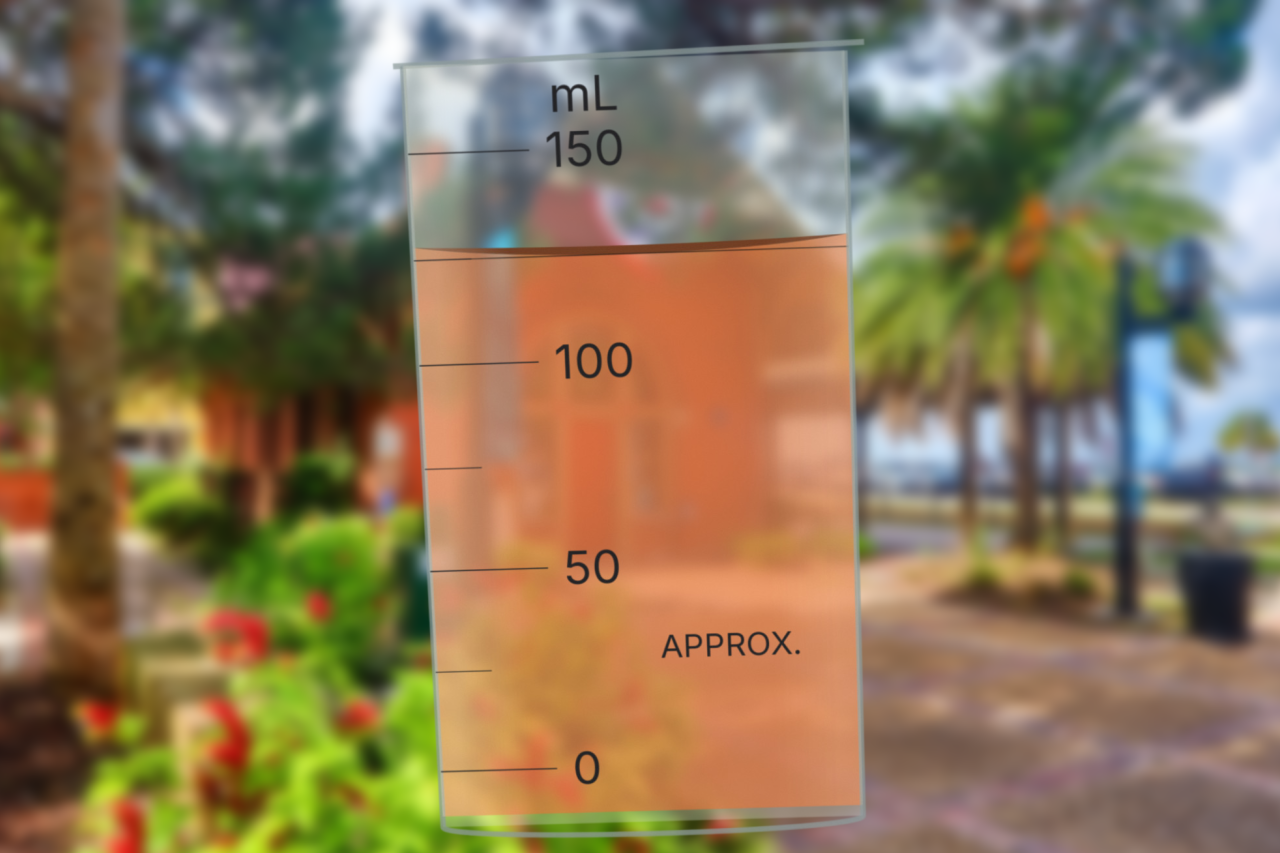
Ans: {"value": 125, "unit": "mL"}
